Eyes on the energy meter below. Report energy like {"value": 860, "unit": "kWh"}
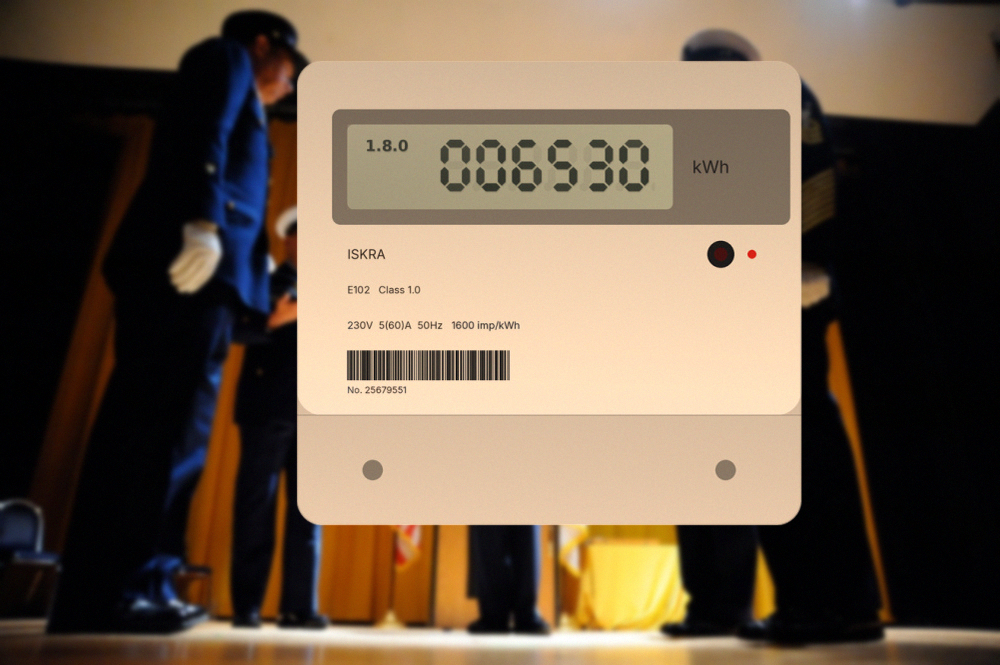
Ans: {"value": 6530, "unit": "kWh"}
